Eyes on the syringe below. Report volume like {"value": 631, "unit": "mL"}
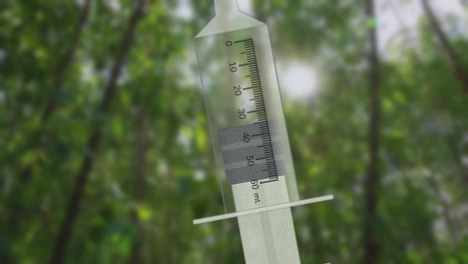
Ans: {"value": 35, "unit": "mL"}
